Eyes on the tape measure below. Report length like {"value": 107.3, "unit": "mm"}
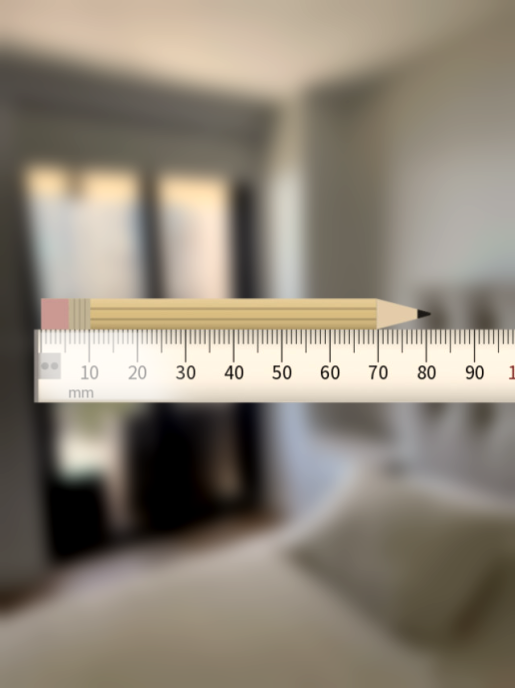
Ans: {"value": 81, "unit": "mm"}
